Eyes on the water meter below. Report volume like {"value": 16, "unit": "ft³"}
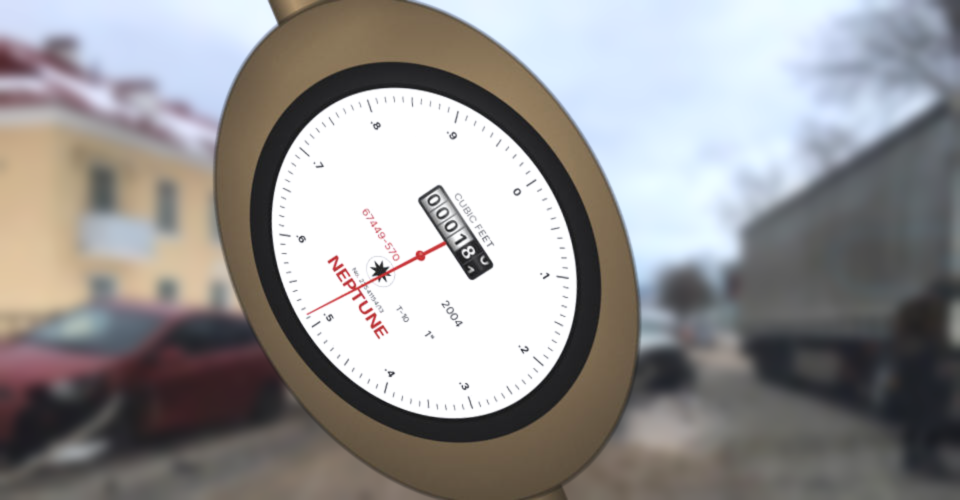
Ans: {"value": 180.51, "unit": "ft³"}
